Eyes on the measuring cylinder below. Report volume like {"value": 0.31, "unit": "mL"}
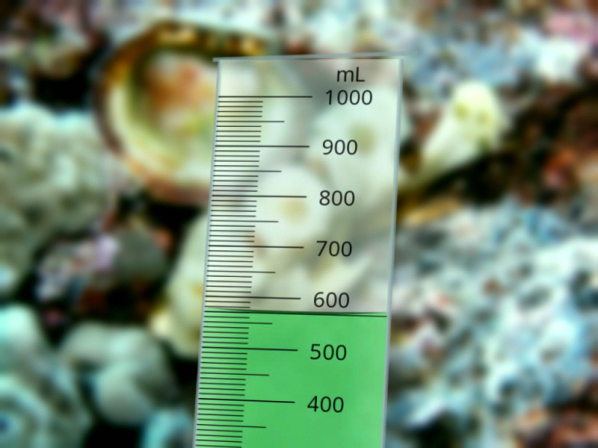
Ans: {"value": 570, "unit": "mL"}
